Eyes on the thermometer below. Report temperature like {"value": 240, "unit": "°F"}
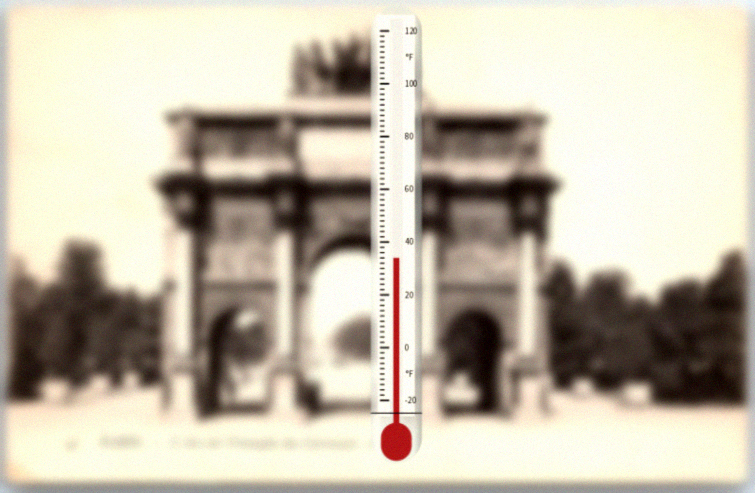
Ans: {"value": 34, "unit": "°F"}
